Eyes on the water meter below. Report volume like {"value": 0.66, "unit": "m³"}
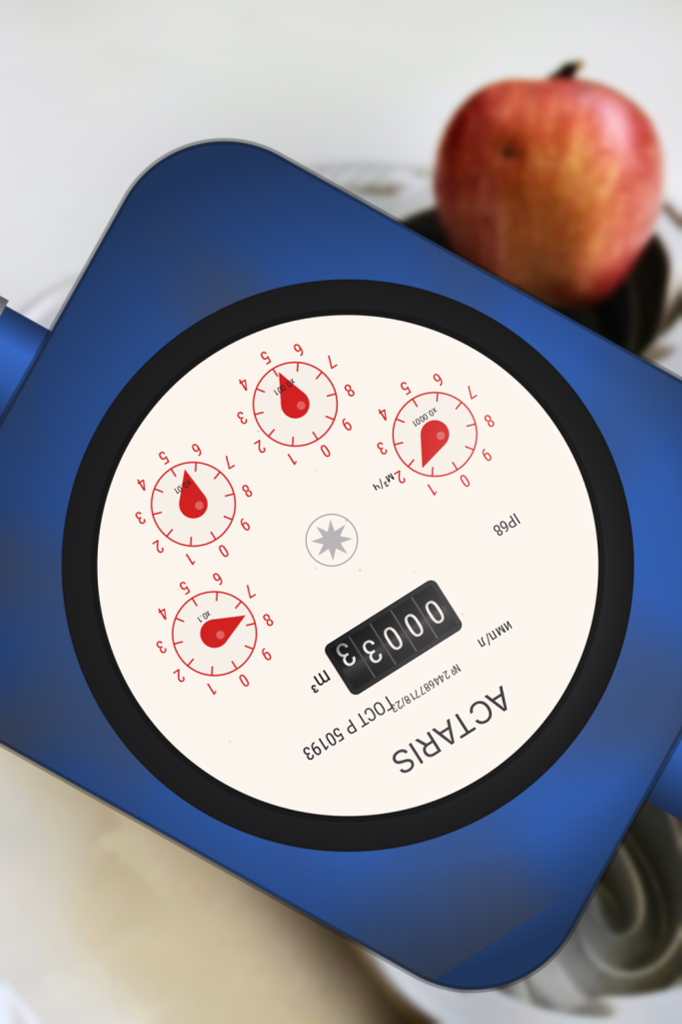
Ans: {"value": 32.7551, "unit": "m³"}
